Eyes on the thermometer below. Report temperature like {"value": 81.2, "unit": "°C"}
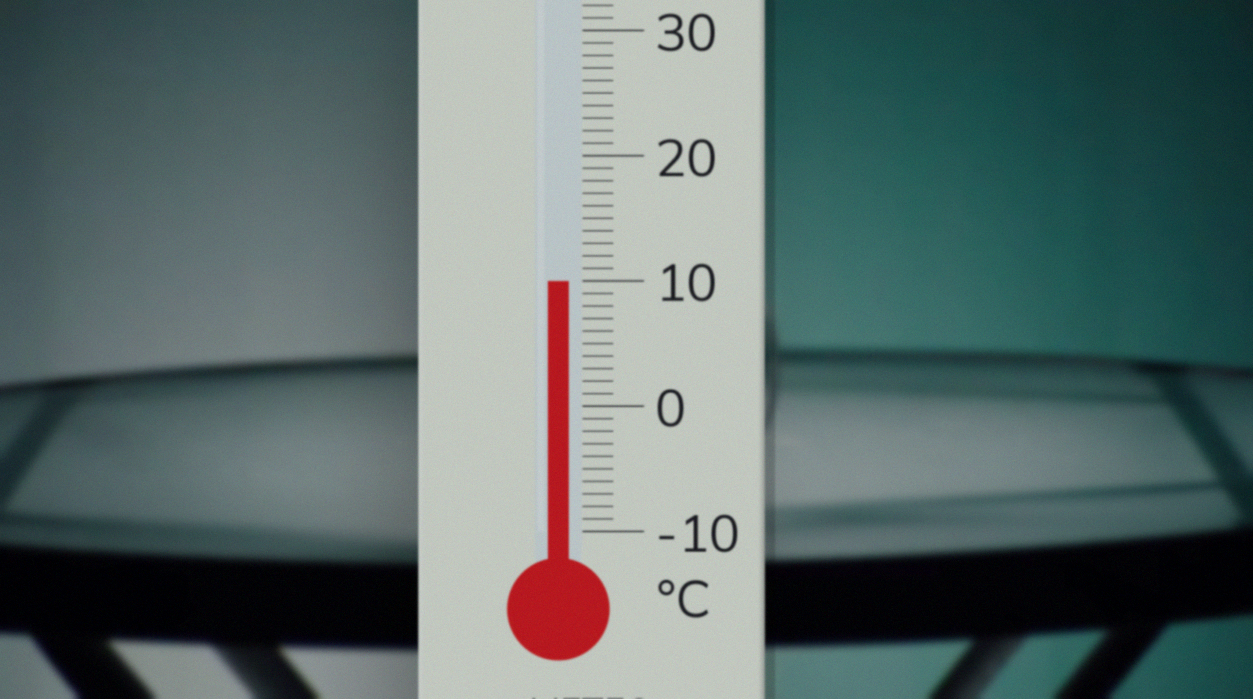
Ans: {"value": 10, "unit": "°C"}
